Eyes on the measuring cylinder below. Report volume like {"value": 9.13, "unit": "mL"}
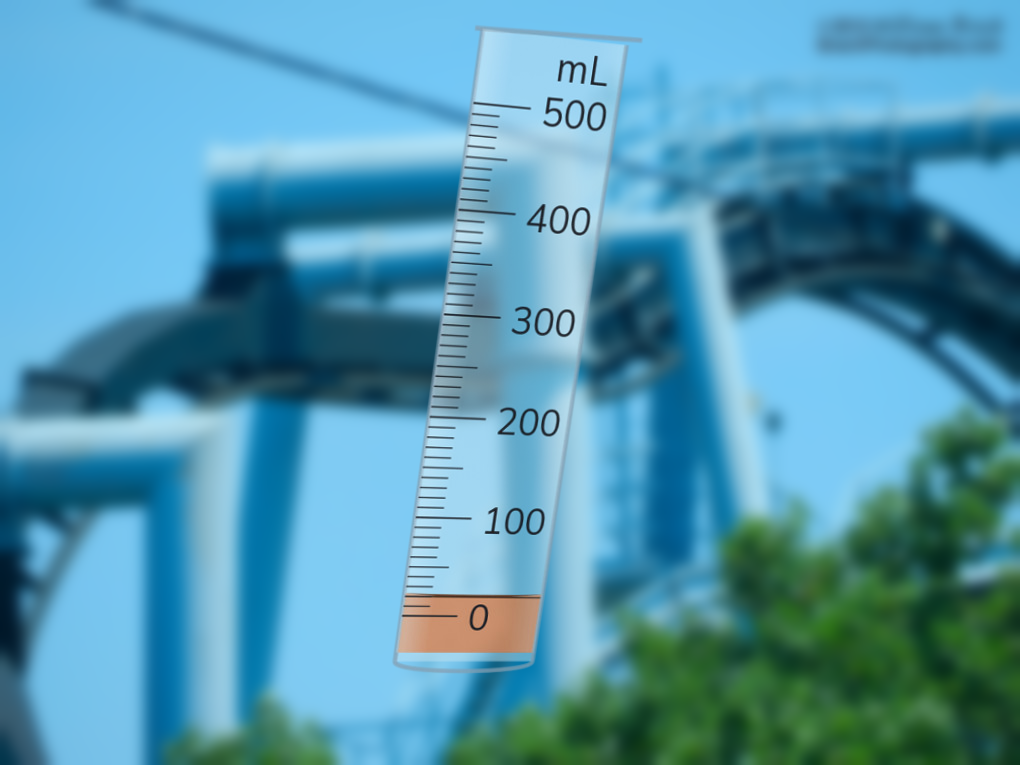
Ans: {"value": 20, "unit": "mL"}
